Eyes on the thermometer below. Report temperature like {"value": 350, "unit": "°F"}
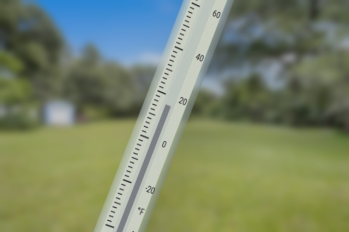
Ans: {"value": 16, "unit": "°F"}
